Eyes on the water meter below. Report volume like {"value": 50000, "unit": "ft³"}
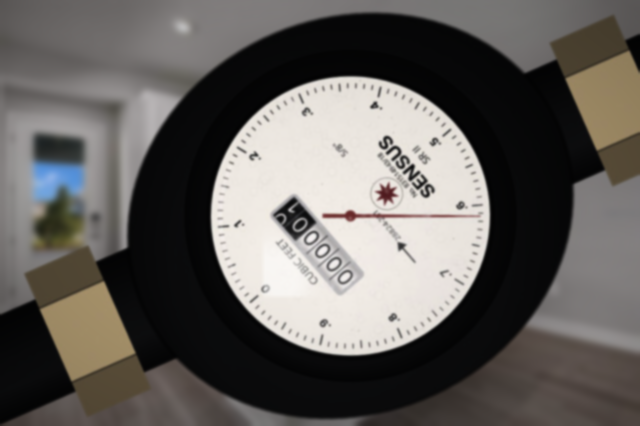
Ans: {"value": 0.61, "unit": "ft³"}
